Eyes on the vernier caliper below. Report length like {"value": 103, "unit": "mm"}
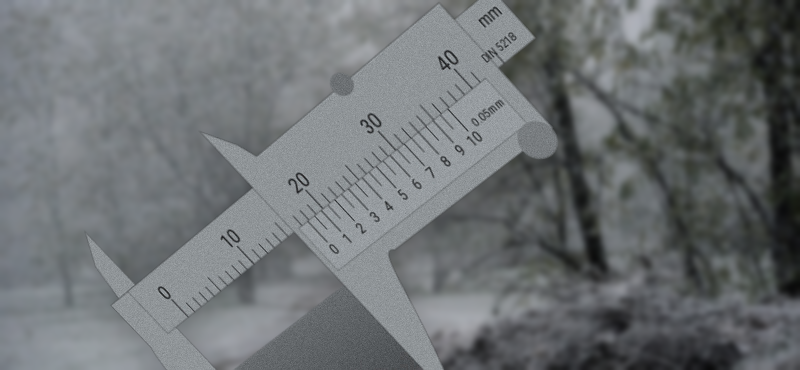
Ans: {"value": 17.8, "unit": "mm"}
